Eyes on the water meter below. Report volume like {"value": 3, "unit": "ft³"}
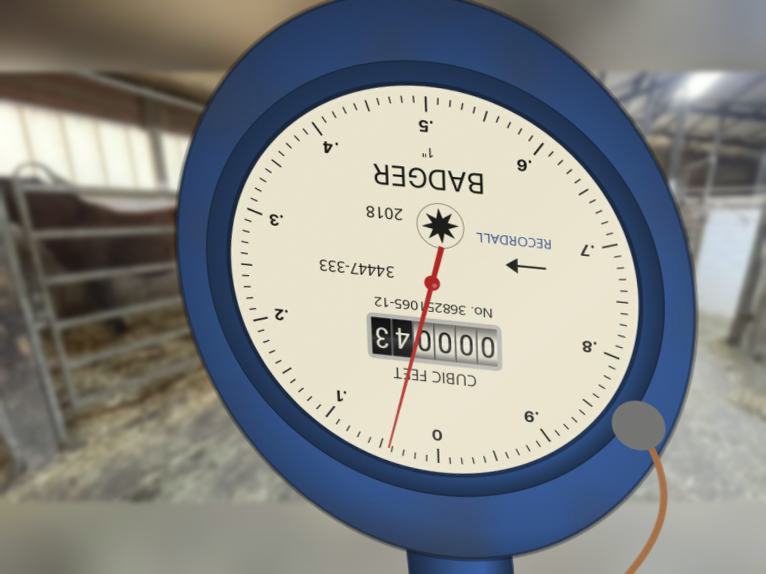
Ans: {"value": 43.04, "unit": "ft³"}
